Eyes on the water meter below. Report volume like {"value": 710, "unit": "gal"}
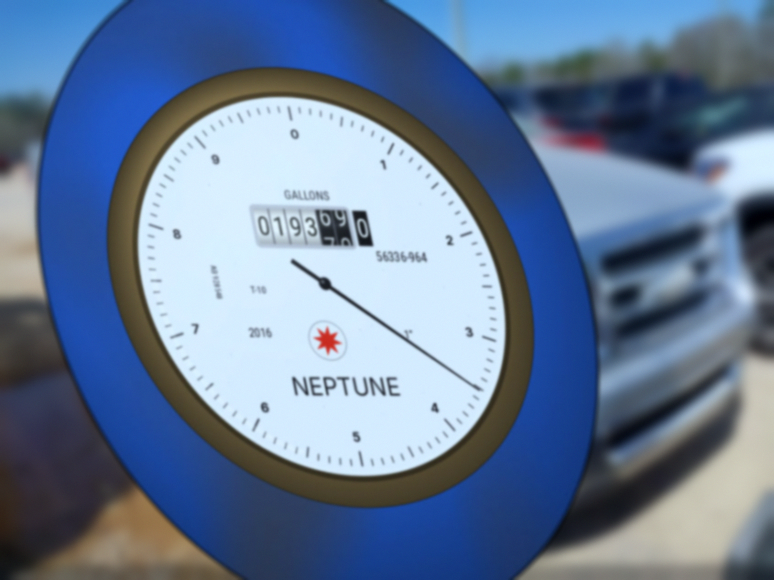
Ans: {"value": 193693.5, "unit": "gal"}
